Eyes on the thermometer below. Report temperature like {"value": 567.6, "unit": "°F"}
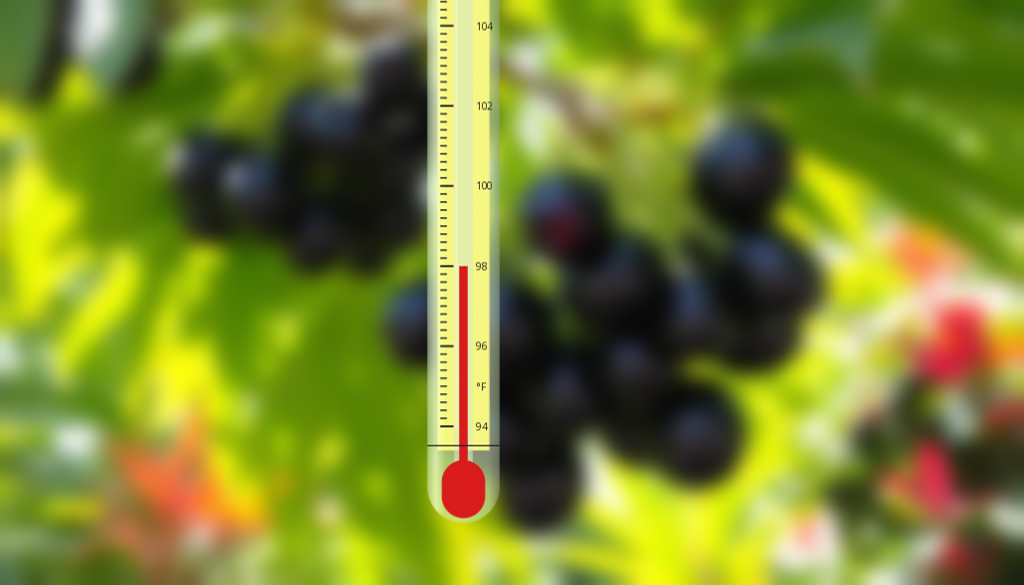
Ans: {"value": 98, "unit": "°F"}
